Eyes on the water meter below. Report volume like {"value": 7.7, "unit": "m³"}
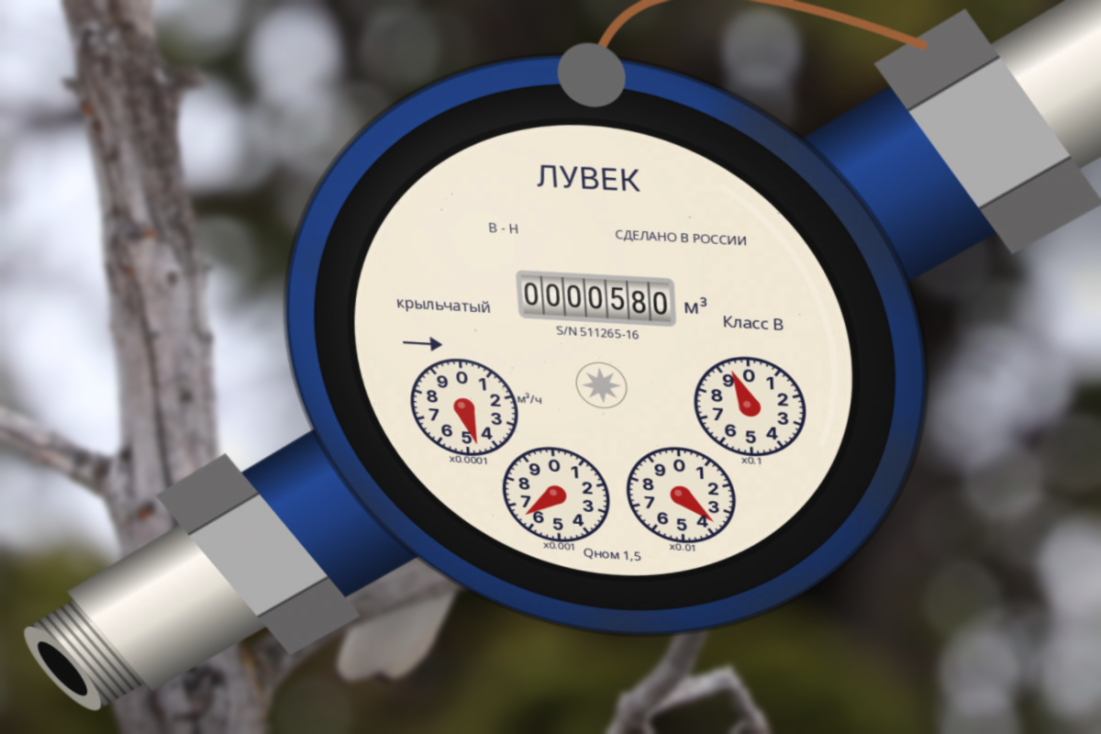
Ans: {"value": 579.9364, "unit": "m³"}
